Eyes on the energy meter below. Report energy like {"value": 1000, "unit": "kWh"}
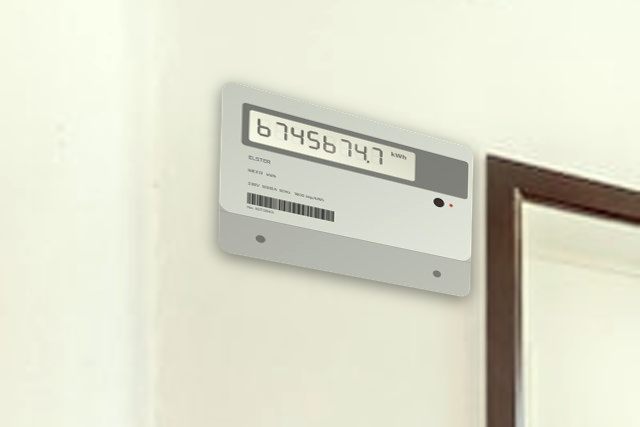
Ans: {"value": 6745674.7, "unit": "kWh"}
